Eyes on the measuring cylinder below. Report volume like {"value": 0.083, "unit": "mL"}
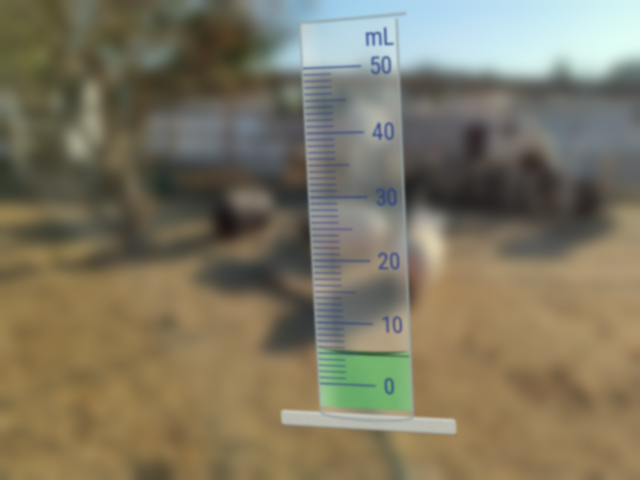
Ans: {"value": 5, "unit": "mL"}
